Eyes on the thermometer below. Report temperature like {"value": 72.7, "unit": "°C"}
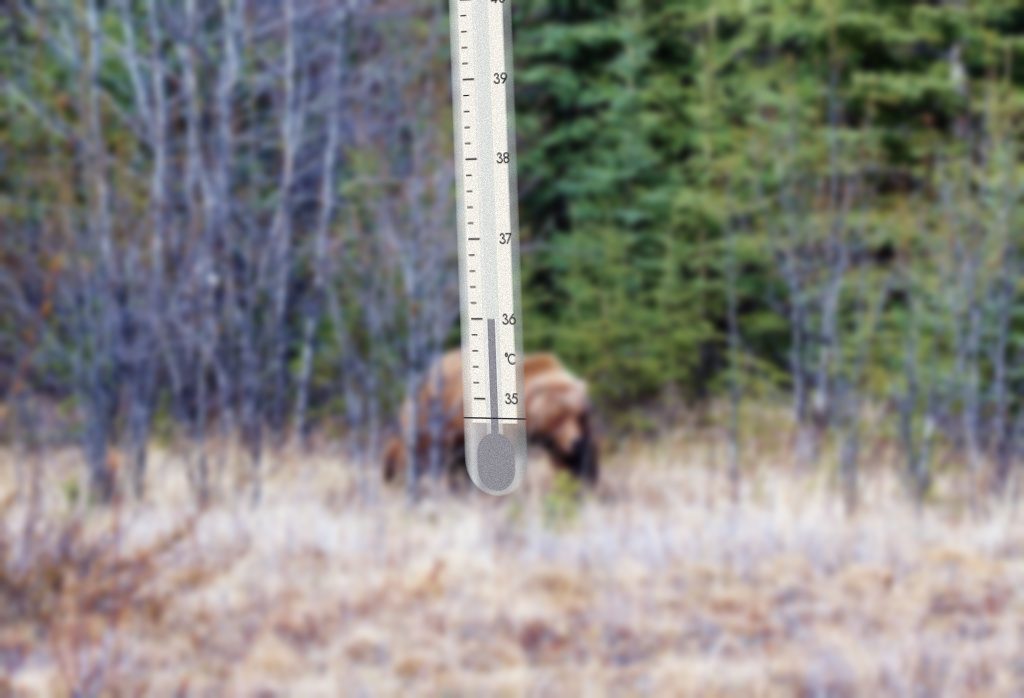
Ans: {"value": 36, "unit": "°C"}
